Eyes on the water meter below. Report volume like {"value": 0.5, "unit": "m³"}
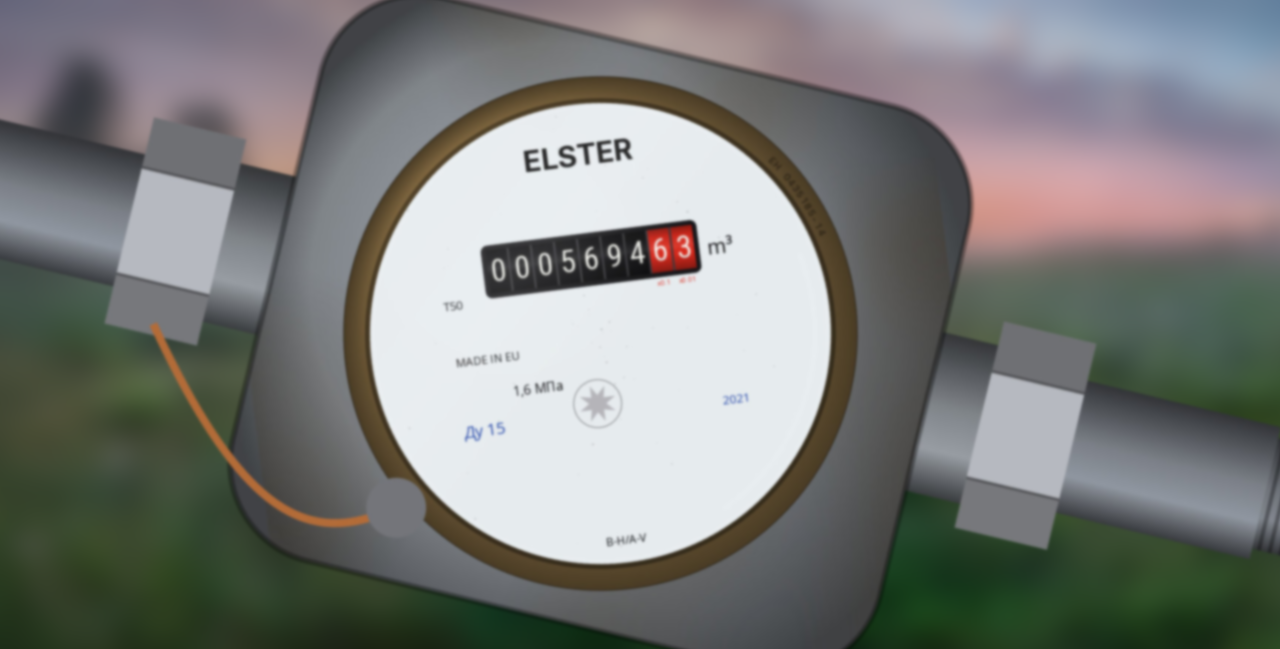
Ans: {"value": 5694.63, "unit": "m³"}
